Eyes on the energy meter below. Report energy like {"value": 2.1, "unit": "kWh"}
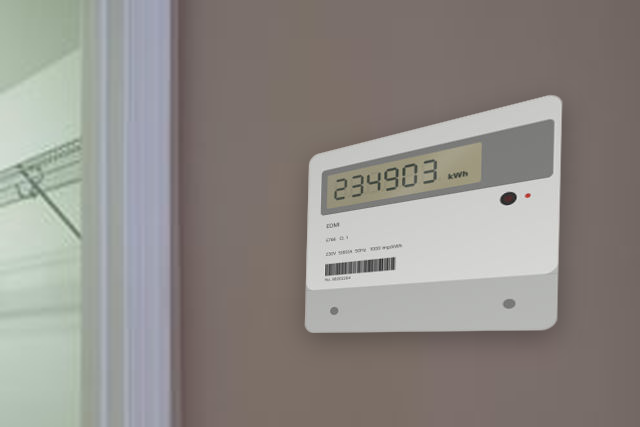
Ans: {"value": 234903, "unit": "kWh"}
